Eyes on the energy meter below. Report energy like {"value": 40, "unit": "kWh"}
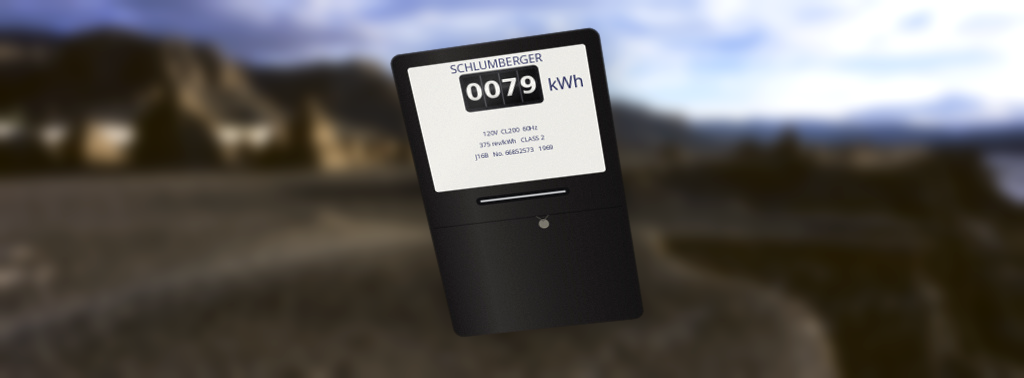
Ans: {"value": 79, "unit": "kWh"}
